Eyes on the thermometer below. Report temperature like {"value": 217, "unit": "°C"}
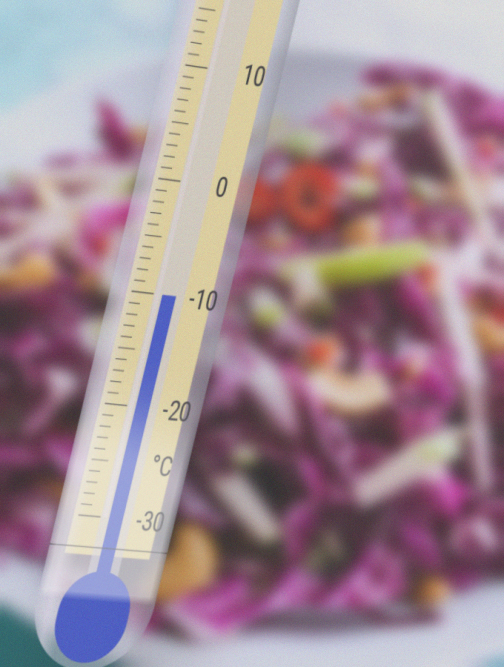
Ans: {"value": -10, "unit": "°C"}
